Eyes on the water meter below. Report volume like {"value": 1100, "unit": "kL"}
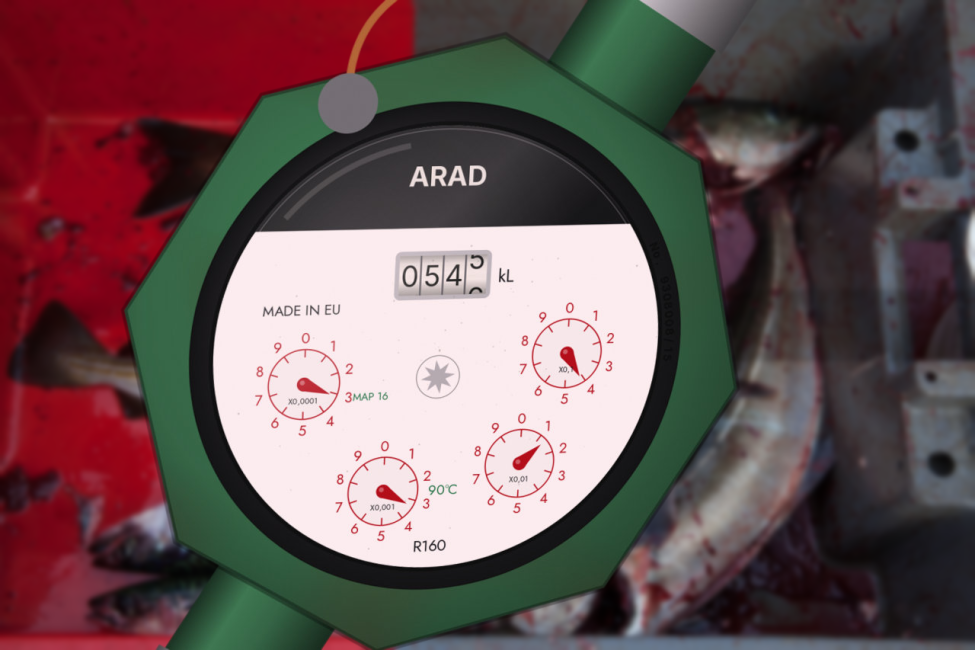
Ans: {"value": 545.4133, "unit": "kL"}
